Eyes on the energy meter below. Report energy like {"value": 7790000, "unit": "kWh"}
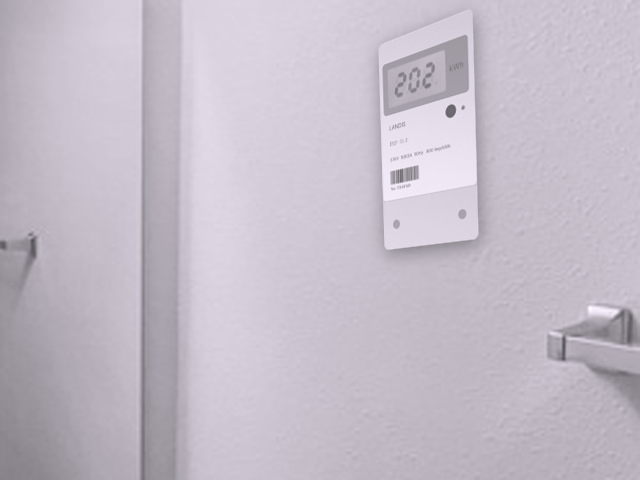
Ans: {"value": 202, "unit": "kWh"}
